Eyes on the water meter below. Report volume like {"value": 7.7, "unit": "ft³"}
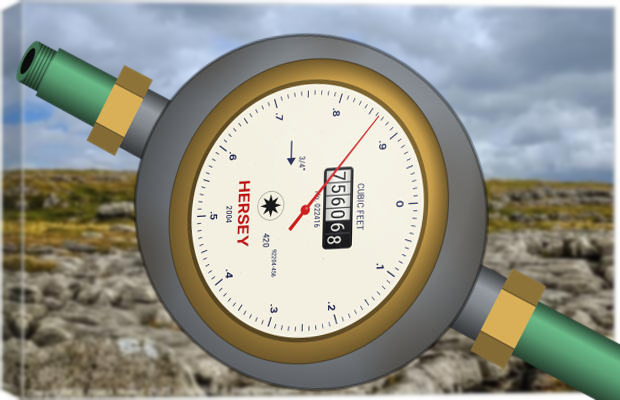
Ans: {"value": 756067.86, "unit": "ft³"}
